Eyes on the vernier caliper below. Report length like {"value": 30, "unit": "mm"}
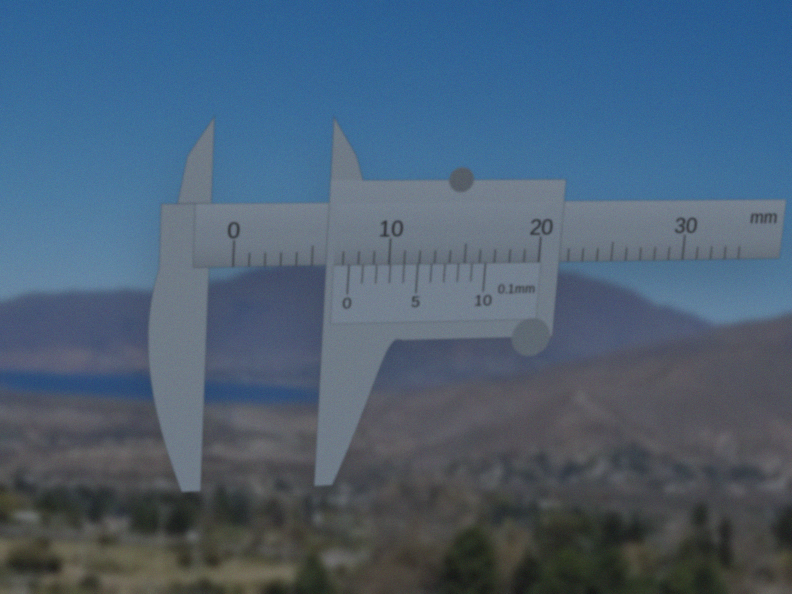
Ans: {"value": 7.4, "unit": "mm"}
